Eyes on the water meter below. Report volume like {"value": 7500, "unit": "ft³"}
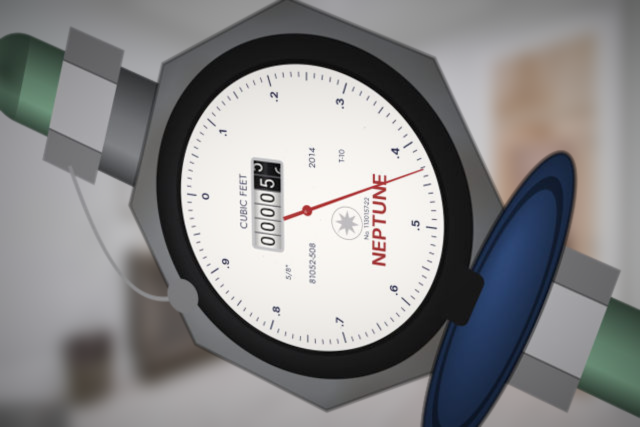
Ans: {"value": 55.43, "unit": "ft³"}
